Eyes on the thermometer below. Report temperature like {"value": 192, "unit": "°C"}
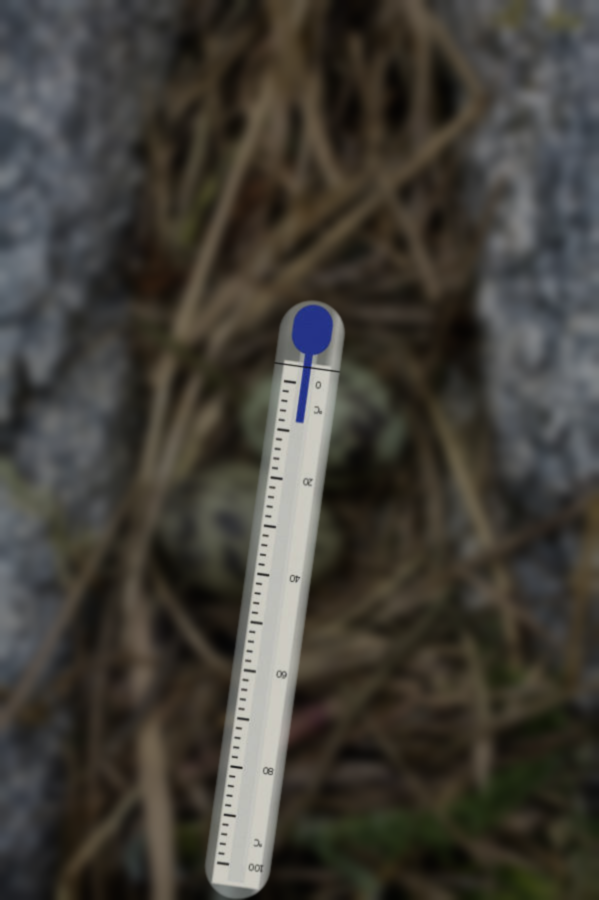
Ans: {"value": 8, "unit": "°C"}
